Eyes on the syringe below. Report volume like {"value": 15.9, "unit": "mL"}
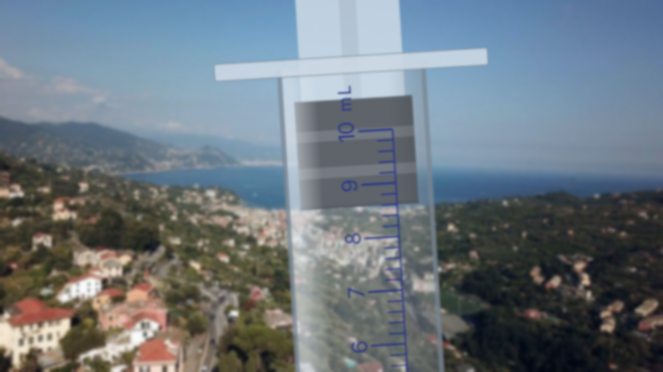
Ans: {"value": 8.6, "unit": "mL"}
